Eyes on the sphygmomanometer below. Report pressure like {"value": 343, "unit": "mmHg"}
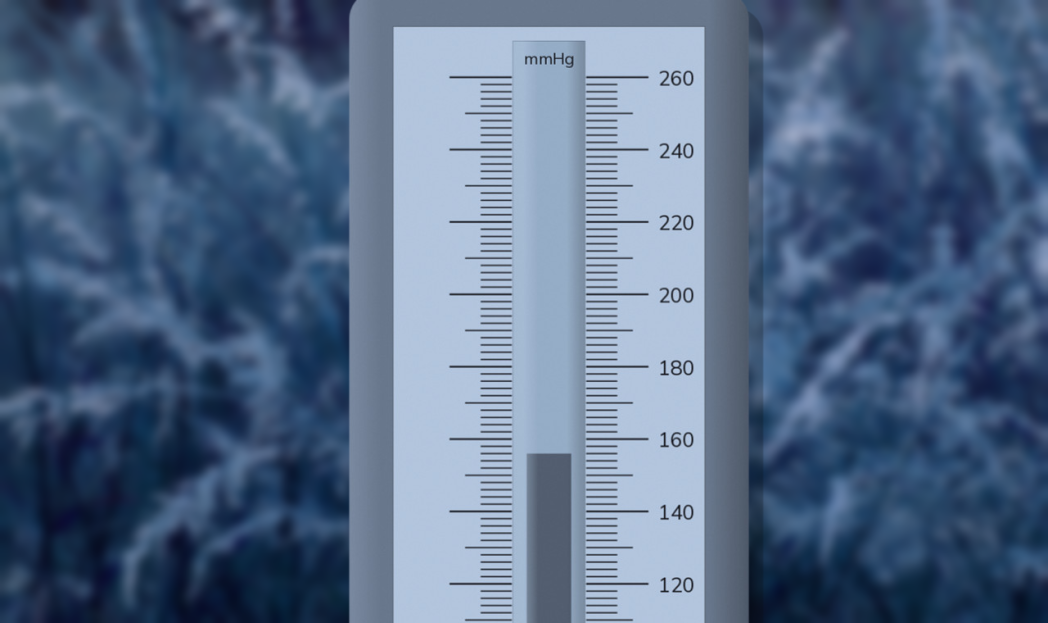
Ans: {"value": 156, "unit": "mmHg"}
